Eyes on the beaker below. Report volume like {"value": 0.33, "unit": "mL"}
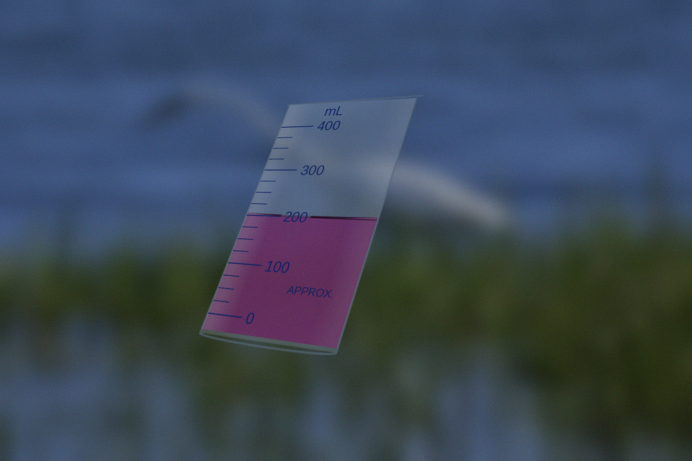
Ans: {"value": 200, "unit": "mL"}
